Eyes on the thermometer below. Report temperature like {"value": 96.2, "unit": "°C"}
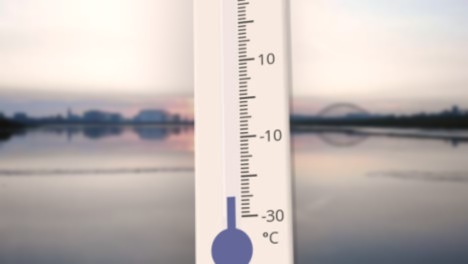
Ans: {"value": -25, "unit": "°C"}
